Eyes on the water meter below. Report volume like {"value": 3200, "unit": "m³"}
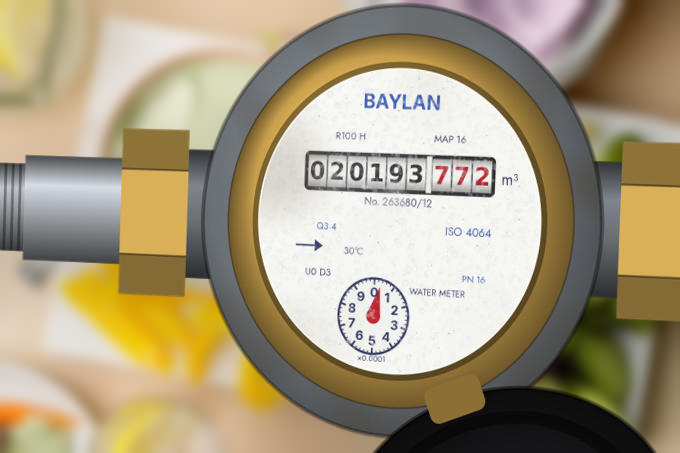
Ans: {"value": 20193.7720, "unit": "m³"}
